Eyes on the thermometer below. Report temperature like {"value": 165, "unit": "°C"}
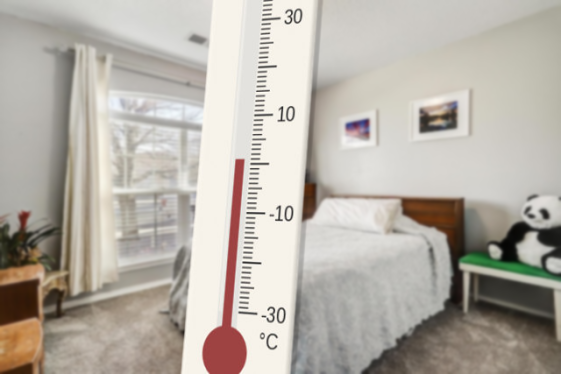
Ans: {"value": 1, "unit": "°C"}
